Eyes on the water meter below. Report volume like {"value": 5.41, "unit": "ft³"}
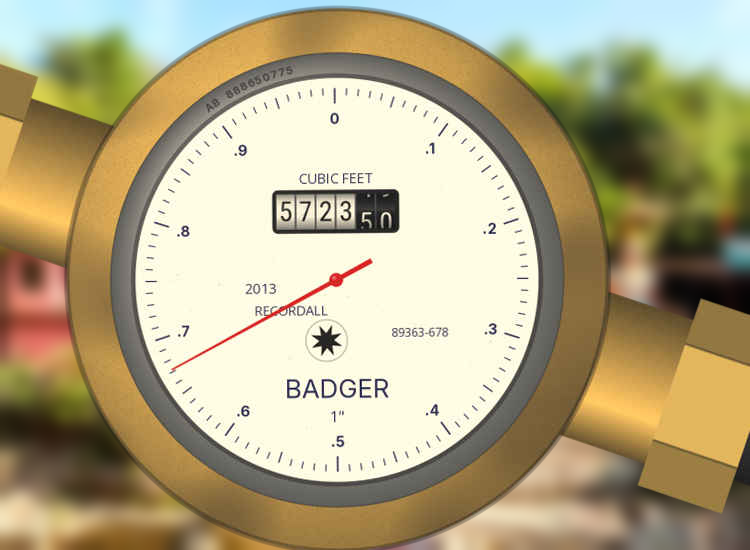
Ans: {"value": 572349.67, "unit": "ft³"}
